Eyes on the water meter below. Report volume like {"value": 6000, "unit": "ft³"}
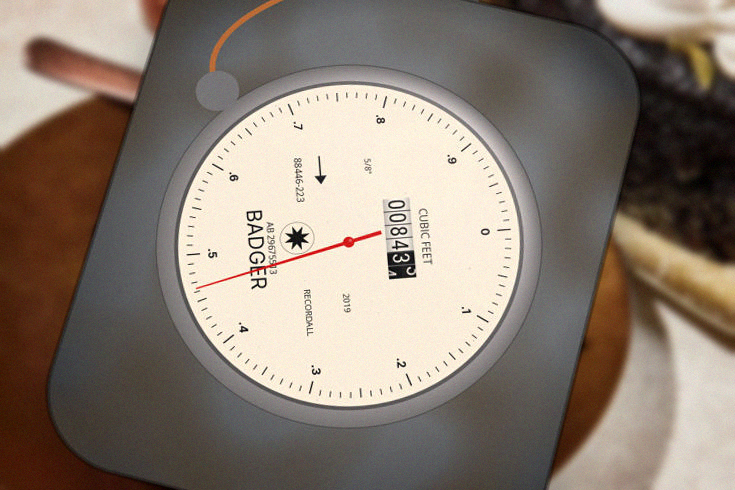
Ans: {"value": 8433.46, "unit": "ft³"}
